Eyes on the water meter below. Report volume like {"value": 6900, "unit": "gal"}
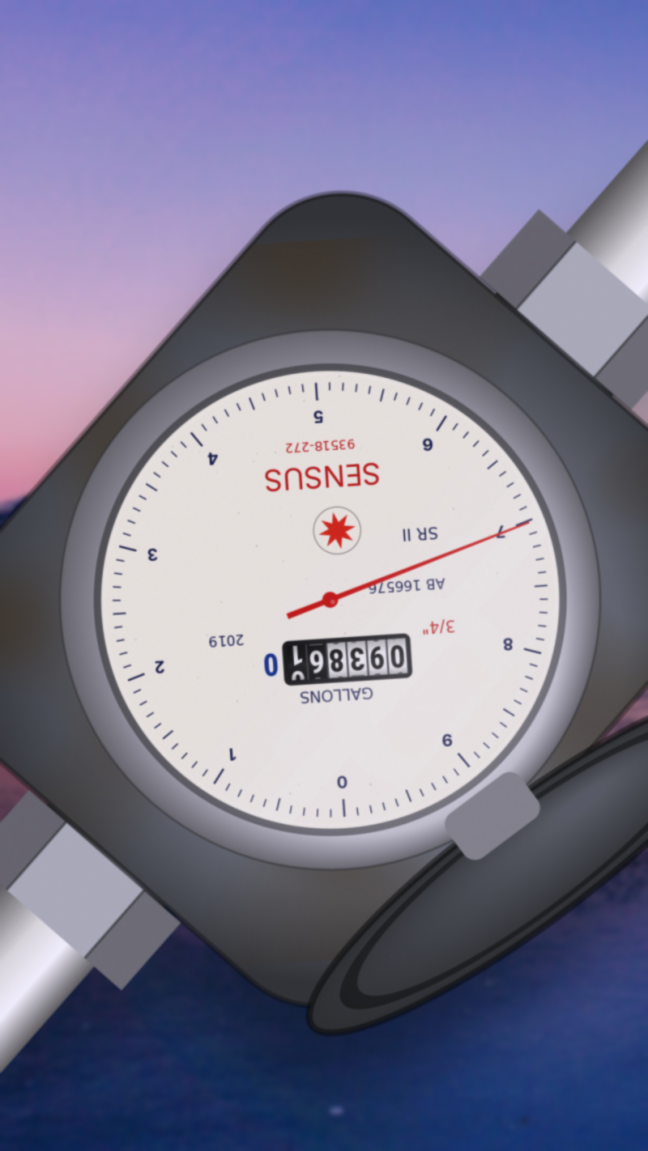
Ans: {"value": 938607.0, "unit": "gal"}
